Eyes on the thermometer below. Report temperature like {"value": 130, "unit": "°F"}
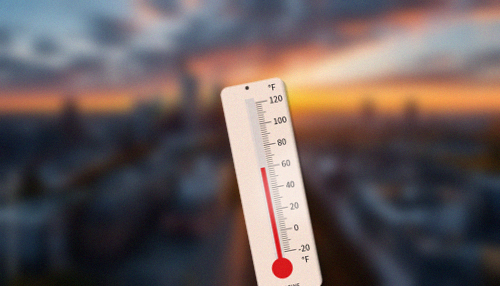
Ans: {"value": 60, "unit": "°F"}
